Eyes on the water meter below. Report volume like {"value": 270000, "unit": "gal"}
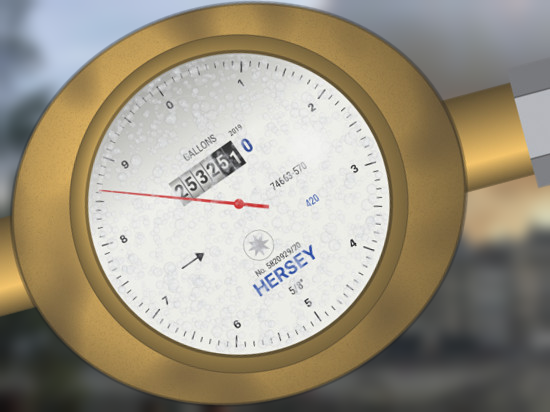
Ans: {"value": 2532508.6, "unit": "gal"}
